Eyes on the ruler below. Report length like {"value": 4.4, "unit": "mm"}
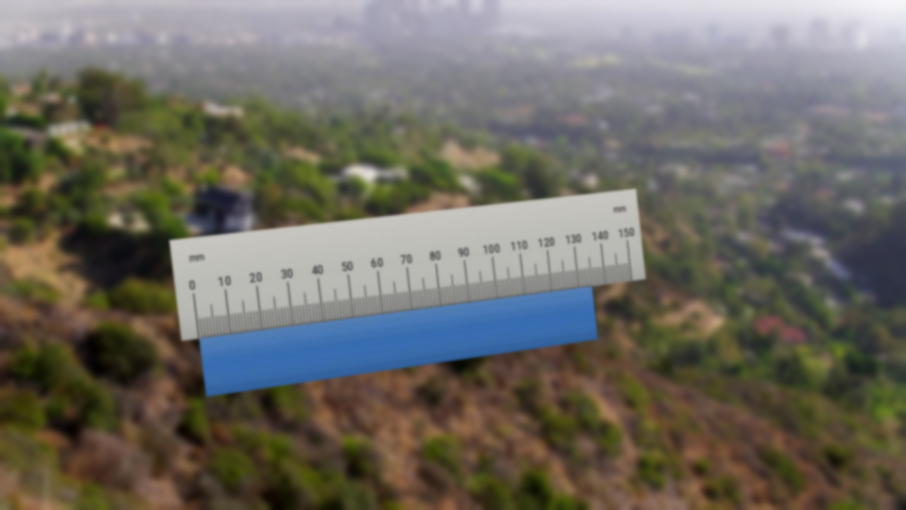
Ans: {"value": 135, "unit": "mm"}
